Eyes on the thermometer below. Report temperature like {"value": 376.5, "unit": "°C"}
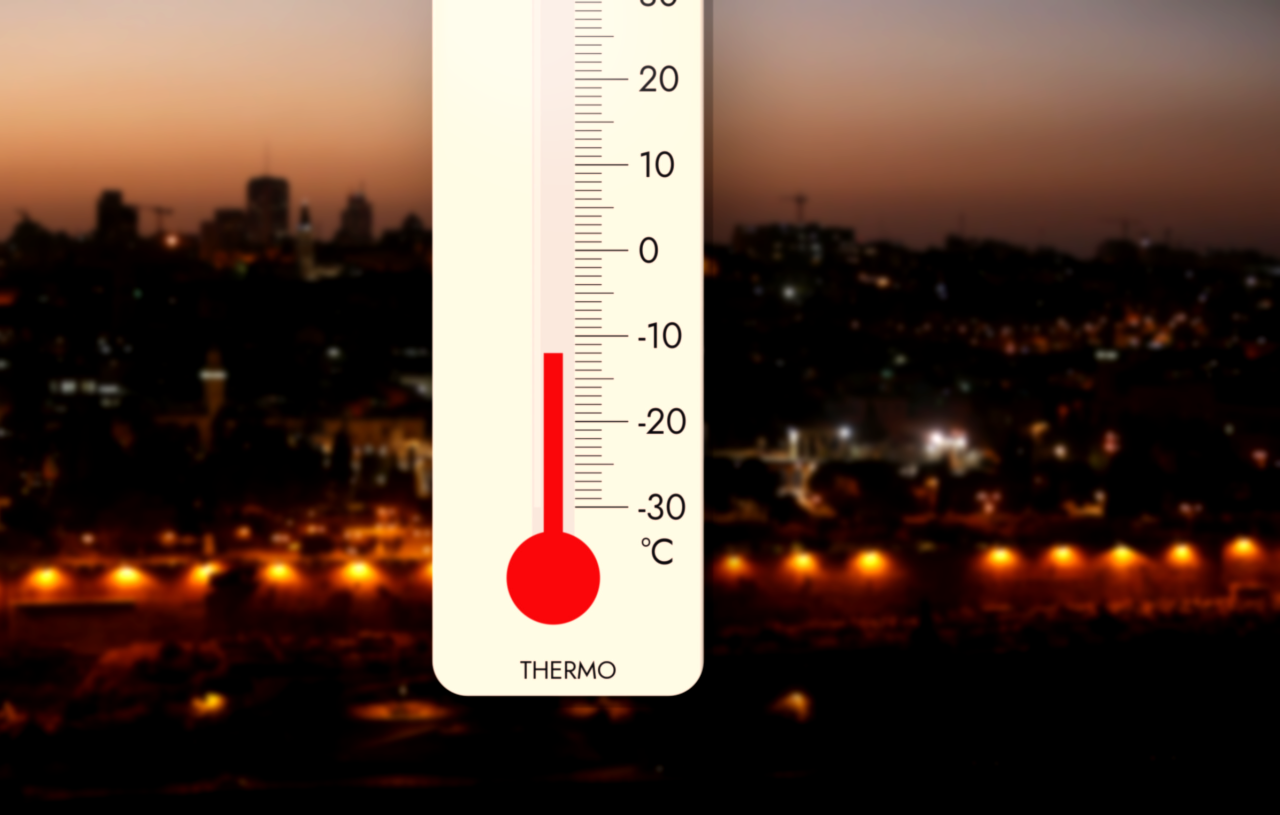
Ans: {"value": -12, "unit": "°C"}
